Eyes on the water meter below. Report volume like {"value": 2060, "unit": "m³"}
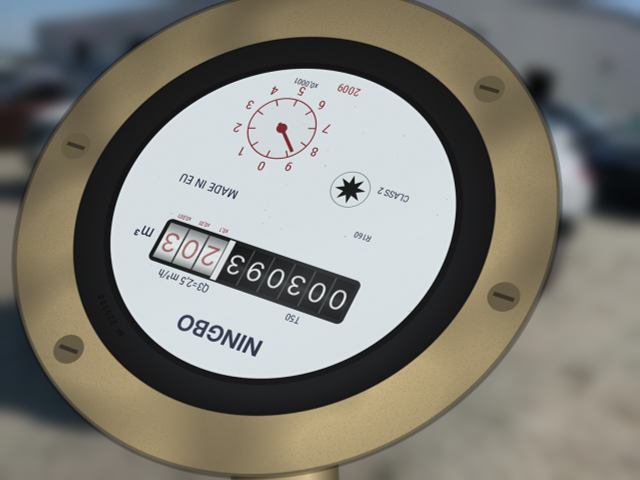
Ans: {"value": 3093.2038, "unit": "m³"}
